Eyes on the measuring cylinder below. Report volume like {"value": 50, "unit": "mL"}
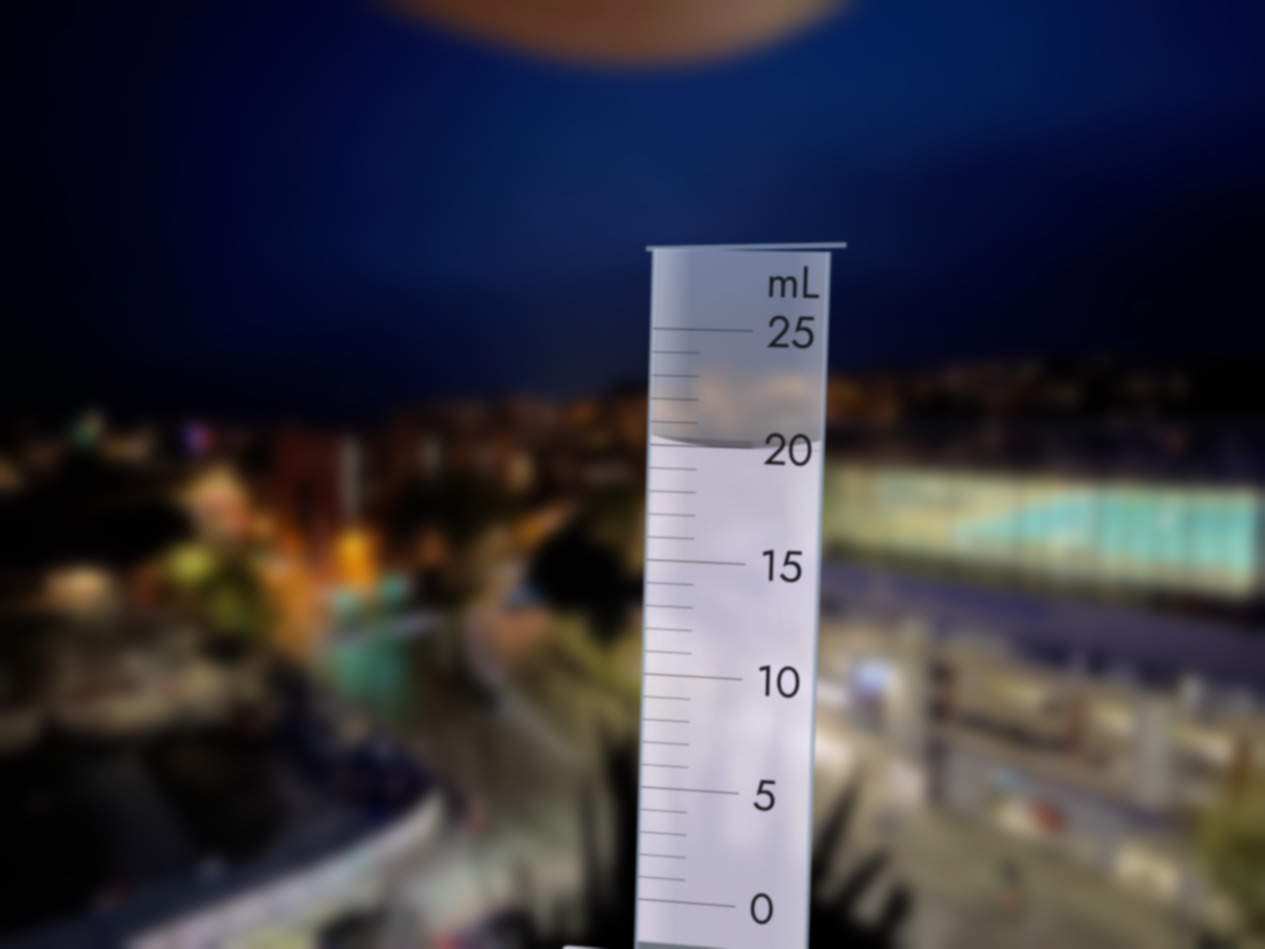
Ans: {"value": 20, "unit": "mL"}
